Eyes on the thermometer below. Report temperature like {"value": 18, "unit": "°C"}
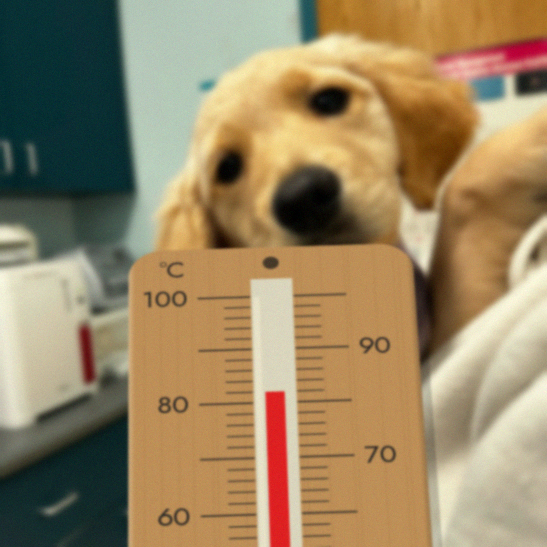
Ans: {"value": 82, "unit": "°C"}
